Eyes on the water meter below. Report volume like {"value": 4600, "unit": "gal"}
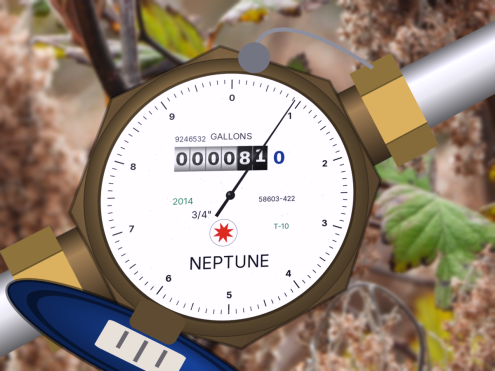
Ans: {"value": 810.9, "unit": "gal"}
